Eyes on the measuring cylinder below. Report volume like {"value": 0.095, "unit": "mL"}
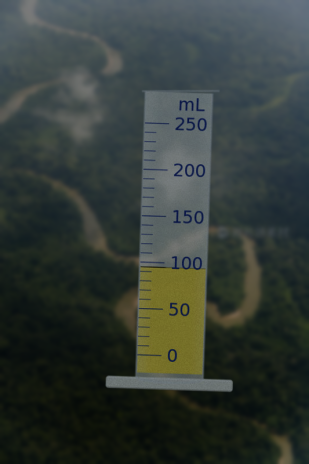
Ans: {"value": 95, "unit": "mL"}
